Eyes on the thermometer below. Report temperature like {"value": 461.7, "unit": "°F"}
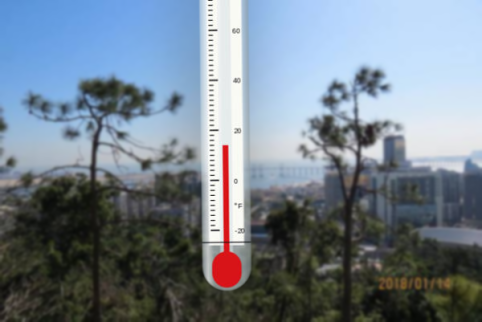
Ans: {"value": 14, "unit": "°F"}
